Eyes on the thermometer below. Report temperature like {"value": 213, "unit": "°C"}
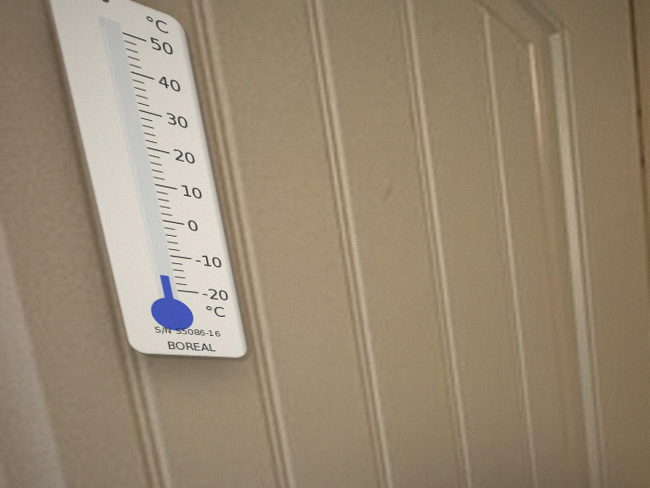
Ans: {"value": -16, "unit": "°C"}
